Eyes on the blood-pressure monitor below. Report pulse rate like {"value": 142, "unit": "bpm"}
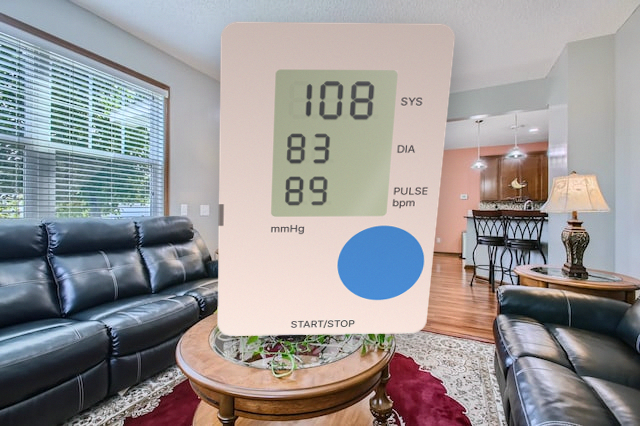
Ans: {"value": 89, "unit": "bpm"}
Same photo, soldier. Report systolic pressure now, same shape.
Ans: {"value": 108, "unit": "mmHg"}
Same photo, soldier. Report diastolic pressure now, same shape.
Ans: {"value": 83, "unit": "mmHg"}
